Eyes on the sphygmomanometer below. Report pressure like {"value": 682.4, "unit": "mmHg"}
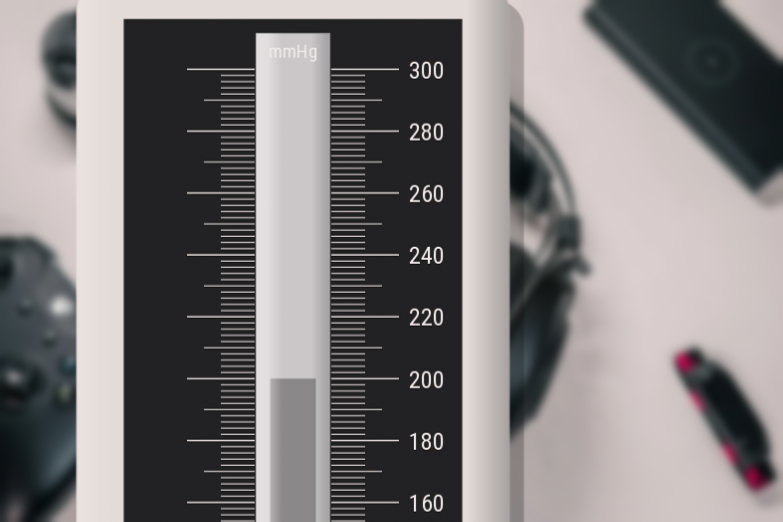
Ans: {"value": 200, "unit": "mmHg"}
